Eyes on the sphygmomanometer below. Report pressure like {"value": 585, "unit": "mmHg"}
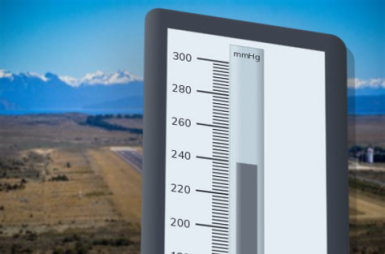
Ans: {"value": 240, "unit": "mmHg"}
